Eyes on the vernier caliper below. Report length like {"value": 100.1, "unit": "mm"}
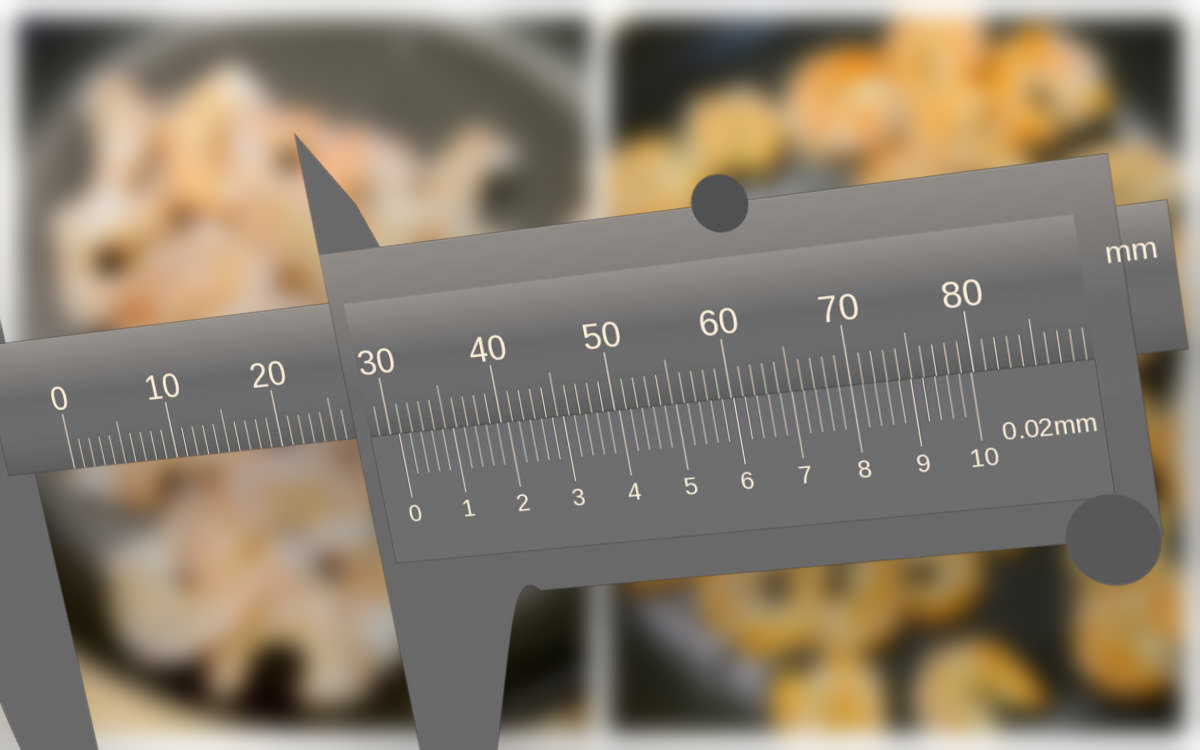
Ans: {"value": 30.8, "unit": "mm"}
